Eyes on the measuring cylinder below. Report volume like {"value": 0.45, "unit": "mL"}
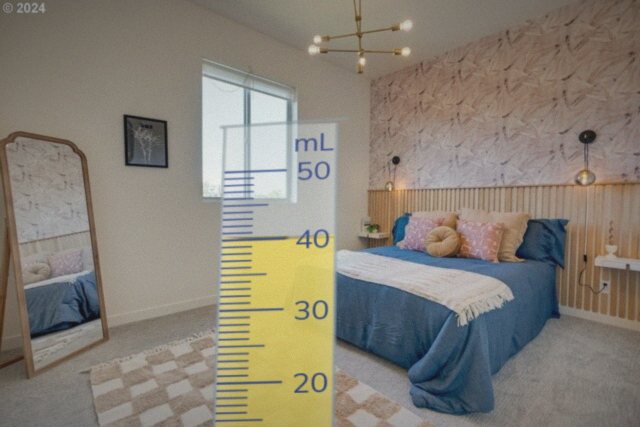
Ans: {"value": 40, "unit": "mL"}
